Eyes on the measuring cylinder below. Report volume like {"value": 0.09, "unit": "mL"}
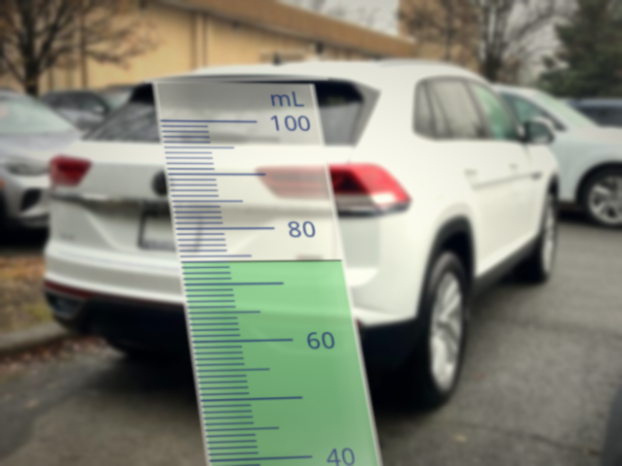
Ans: {"value": 74, "unit": "mL"}
